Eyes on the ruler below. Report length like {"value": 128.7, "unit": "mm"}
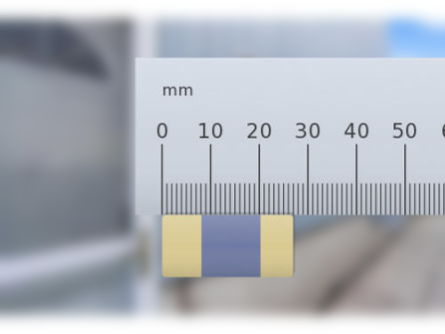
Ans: {"value": 27, "unit": "mm"}
